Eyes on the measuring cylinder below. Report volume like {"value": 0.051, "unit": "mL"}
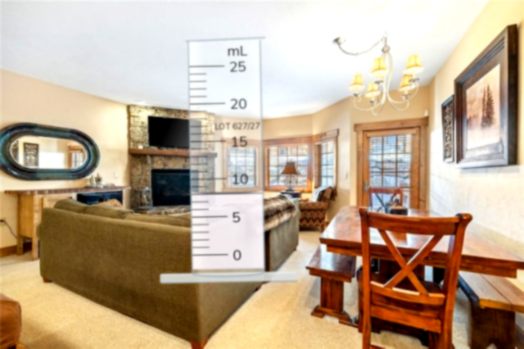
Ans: {"value": 8, "unit": "mL"}
